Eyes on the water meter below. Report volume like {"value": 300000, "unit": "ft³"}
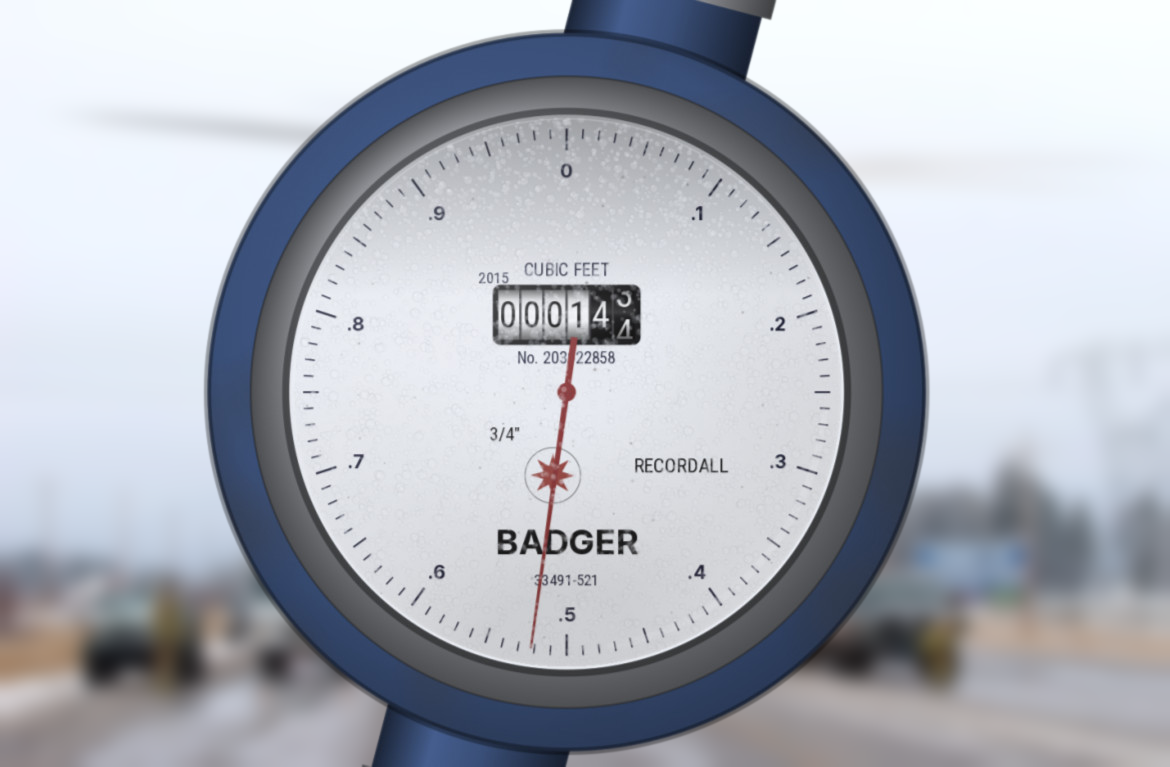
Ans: {"value": 143.52, "unit": "ft³"}
